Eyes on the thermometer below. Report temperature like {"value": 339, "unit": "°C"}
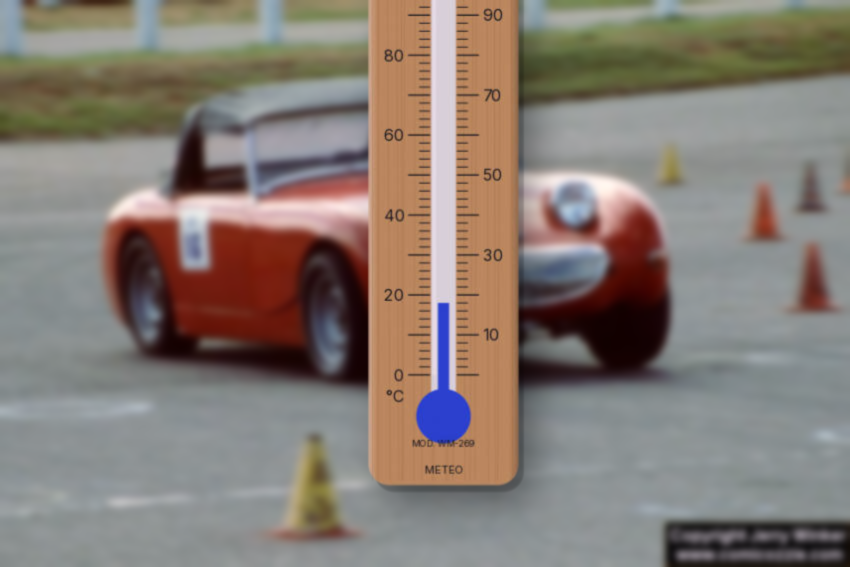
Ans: {"value": 18, "unit": "°C"}
